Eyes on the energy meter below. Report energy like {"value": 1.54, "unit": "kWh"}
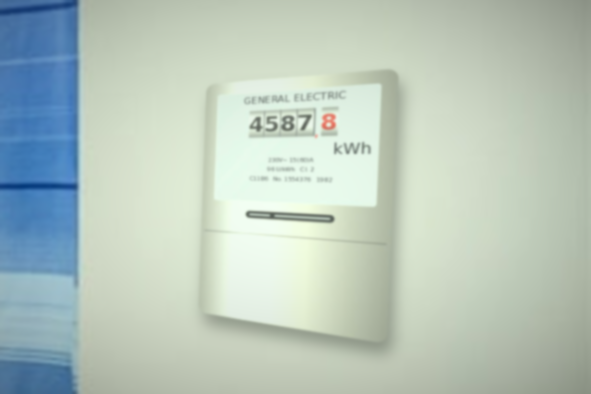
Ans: {"value": 4587.8, "unit": "kWh"}
